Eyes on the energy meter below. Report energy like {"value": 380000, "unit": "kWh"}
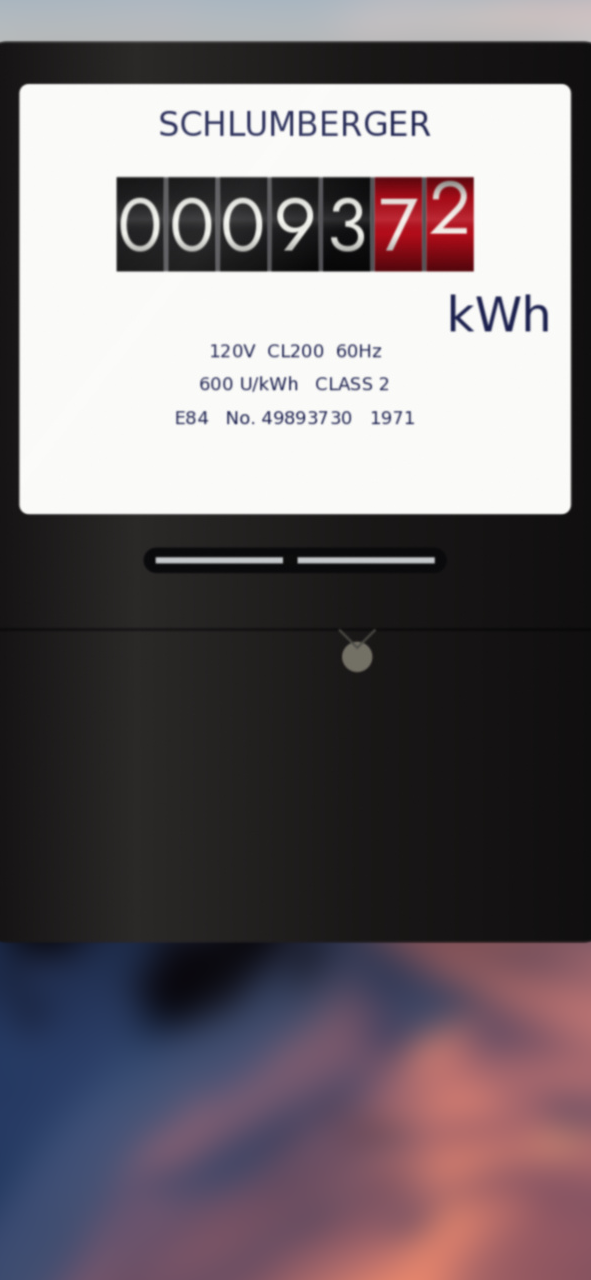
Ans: {"value": 93.72, "unit": "kWh"}
